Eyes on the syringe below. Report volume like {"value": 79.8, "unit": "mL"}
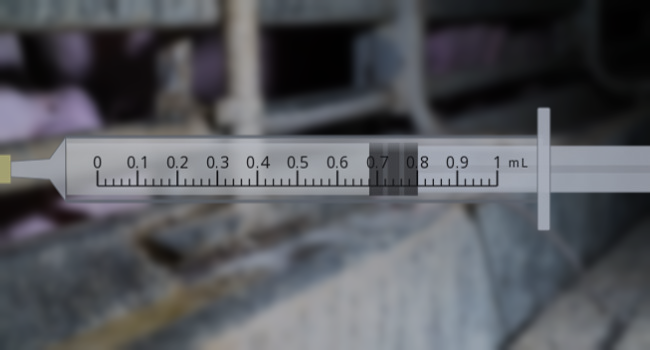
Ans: {"value": 0.68, "unit": "mL"}
